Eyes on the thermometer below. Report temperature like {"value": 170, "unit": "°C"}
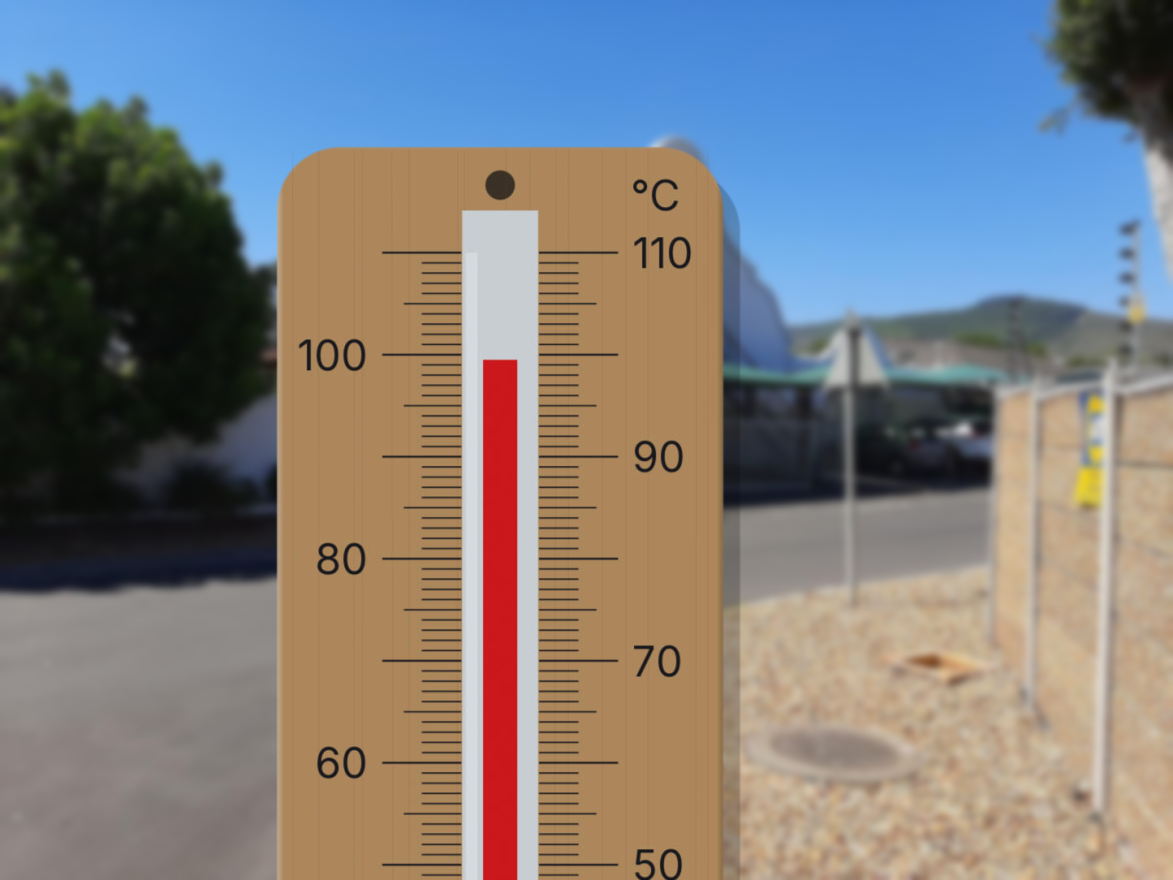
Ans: {"value": 99.5, "unit": "°C"}
